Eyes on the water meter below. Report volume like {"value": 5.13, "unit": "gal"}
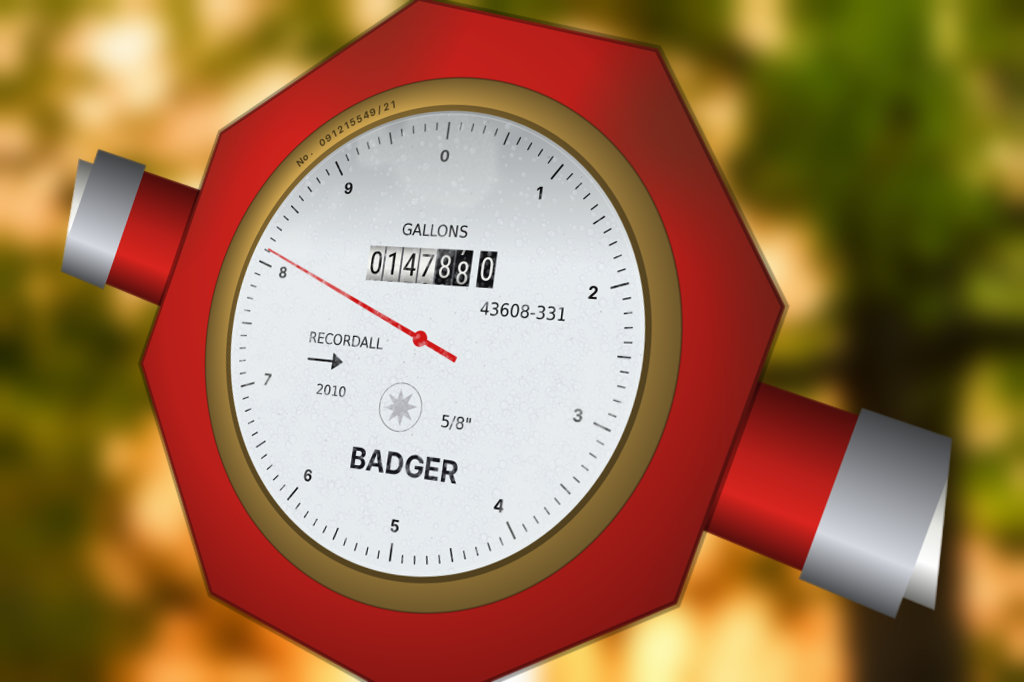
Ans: {"value": 147878.1, "unit": "gal"}
